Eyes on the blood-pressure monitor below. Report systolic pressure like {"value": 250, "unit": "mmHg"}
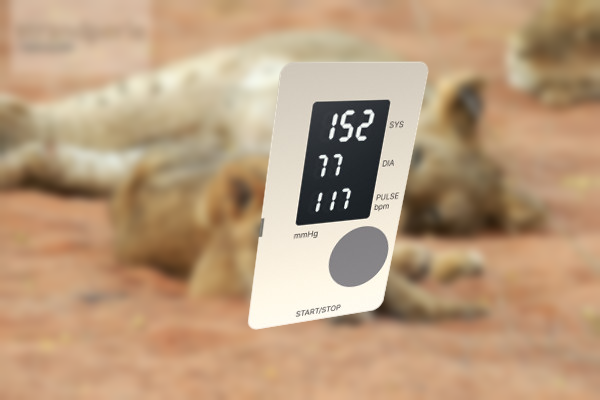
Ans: {"value": 152, "unit": "mmHg"}
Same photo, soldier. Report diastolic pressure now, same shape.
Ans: {"value": 77, "unit": "mmHg"}
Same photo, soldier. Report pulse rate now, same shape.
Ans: {"value": 117, "unit": "bpm"}
